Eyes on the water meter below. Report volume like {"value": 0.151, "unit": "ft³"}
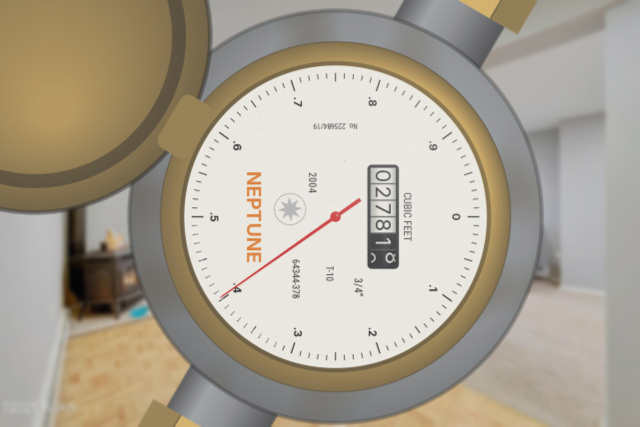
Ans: {"value": 27818.40, "unit": "ft³"}
